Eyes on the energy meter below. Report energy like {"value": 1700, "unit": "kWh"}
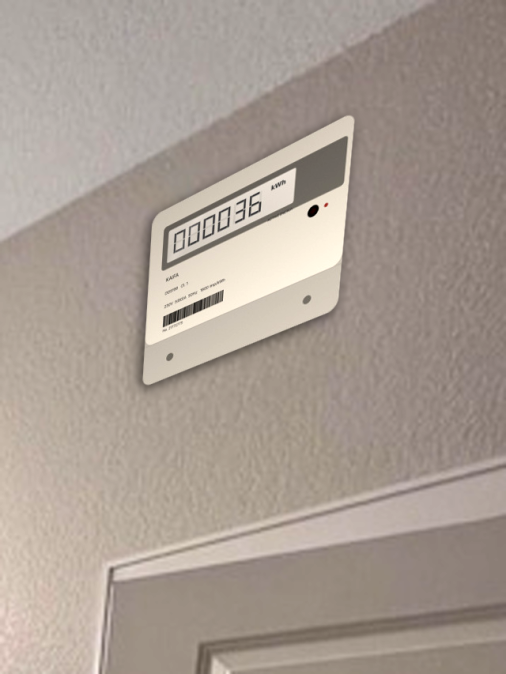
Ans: {"value": 36, "unit": "kWh"}
